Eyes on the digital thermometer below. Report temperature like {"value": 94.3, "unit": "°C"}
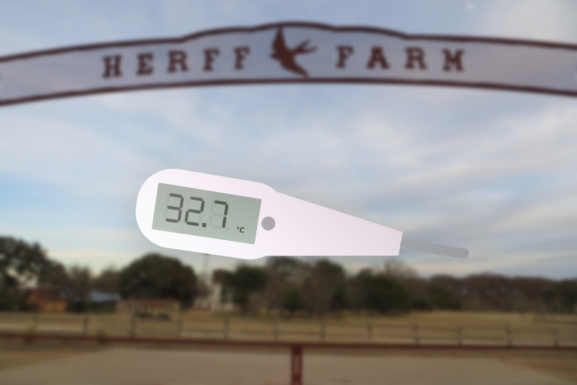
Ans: {"value": 32.7, "unit": "°C"}
